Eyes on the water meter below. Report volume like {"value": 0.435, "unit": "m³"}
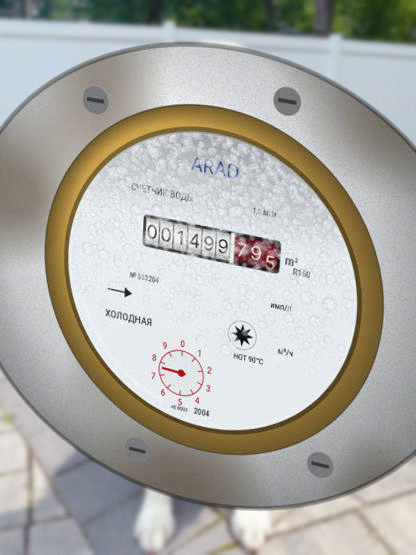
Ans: {"value": 1499.7947, "unit": "m³"}
